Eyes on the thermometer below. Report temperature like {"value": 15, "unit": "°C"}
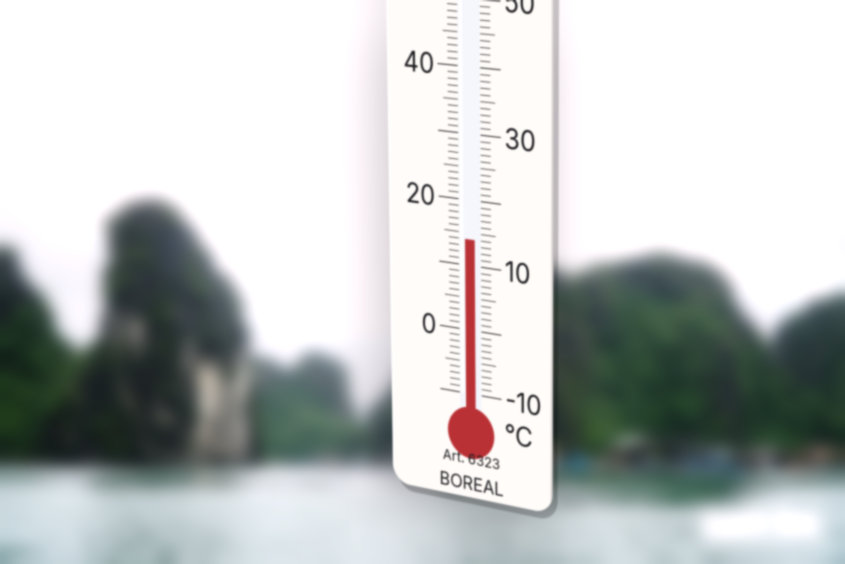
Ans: {"value": 14, "unit": "°C"}
